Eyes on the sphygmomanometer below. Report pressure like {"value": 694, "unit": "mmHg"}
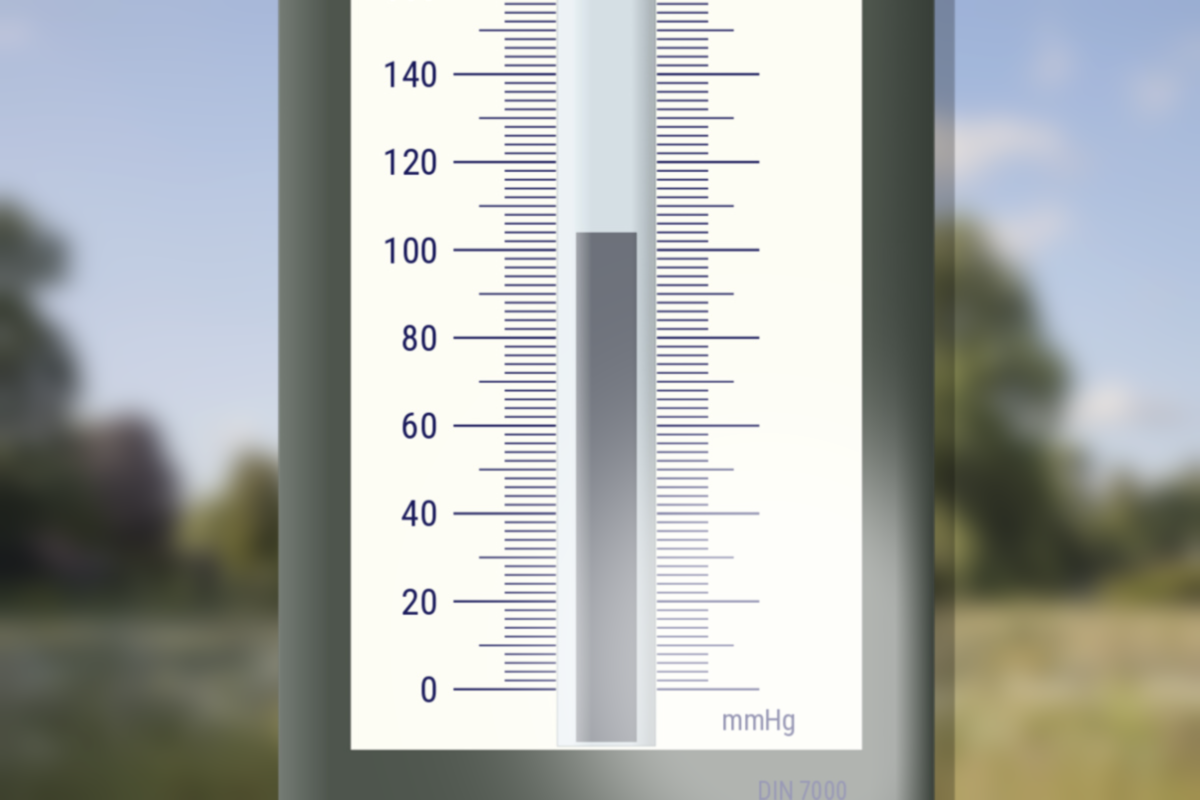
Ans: {"value": 104, "unit": "mmHg"}
